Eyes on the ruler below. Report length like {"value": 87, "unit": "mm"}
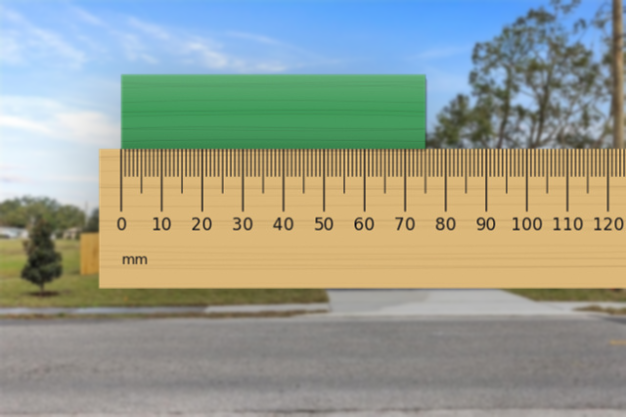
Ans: {"value": 75, "unit": "mm"}
